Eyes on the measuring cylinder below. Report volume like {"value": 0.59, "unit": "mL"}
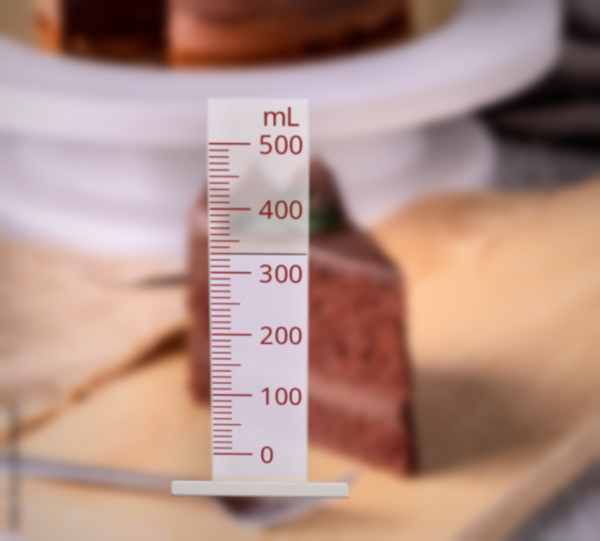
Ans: {"value": 330, "unit": "mL"}
